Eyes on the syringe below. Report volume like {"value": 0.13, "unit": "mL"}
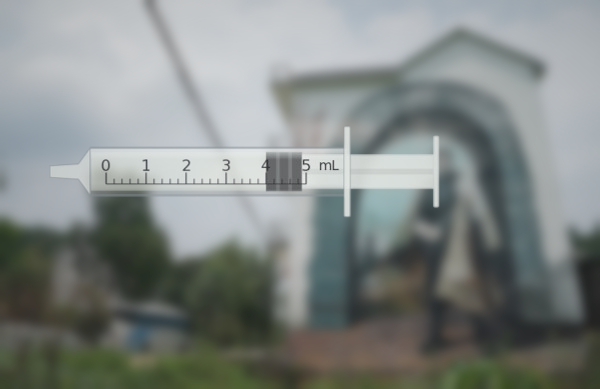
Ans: {"value": 4, "unit": "mL"}
